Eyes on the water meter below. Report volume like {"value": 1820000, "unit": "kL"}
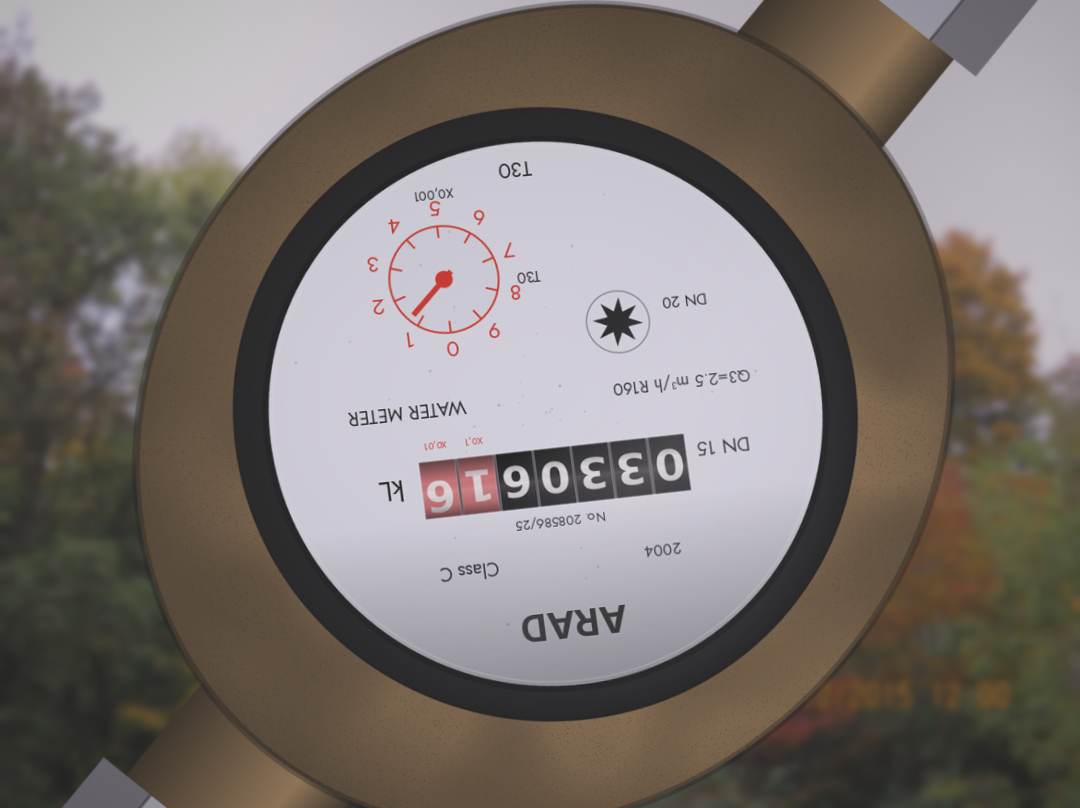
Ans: {"value": 3306.161, "unit": "kL"}
